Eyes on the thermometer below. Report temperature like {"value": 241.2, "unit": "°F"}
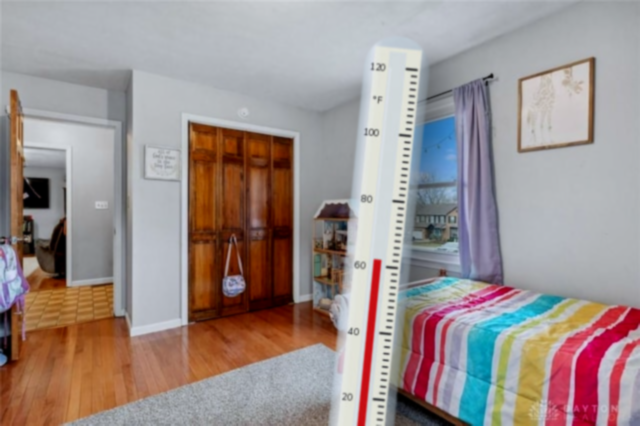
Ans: {"value": 62, "unit": "°F"}
